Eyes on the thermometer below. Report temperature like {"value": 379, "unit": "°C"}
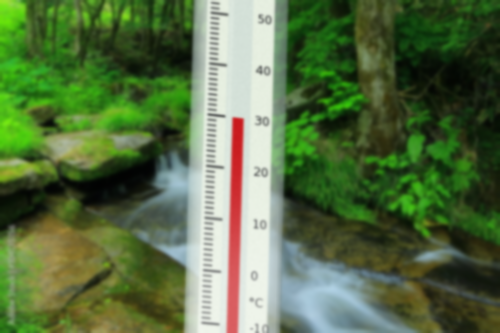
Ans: {"value": 30, "unit": "°C"}
